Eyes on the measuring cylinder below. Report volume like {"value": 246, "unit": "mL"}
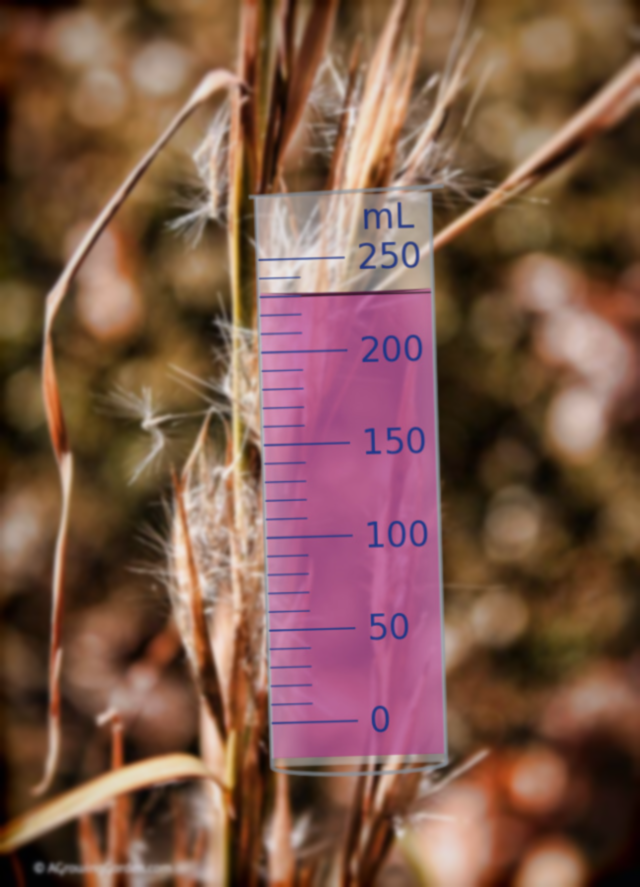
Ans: {"value": 230, "unit": "mL"}
